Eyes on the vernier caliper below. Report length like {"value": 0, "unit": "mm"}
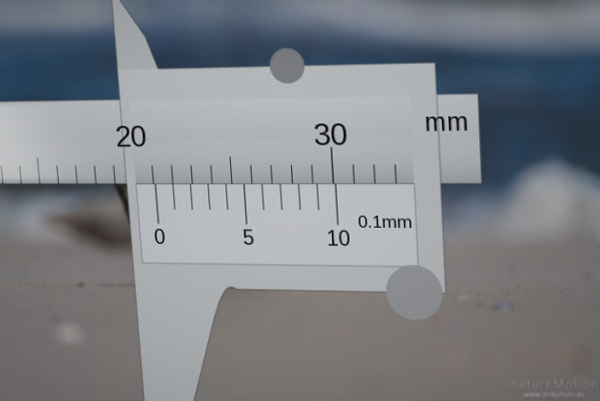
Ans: {"value": 21.1, "unit": "mm"}
